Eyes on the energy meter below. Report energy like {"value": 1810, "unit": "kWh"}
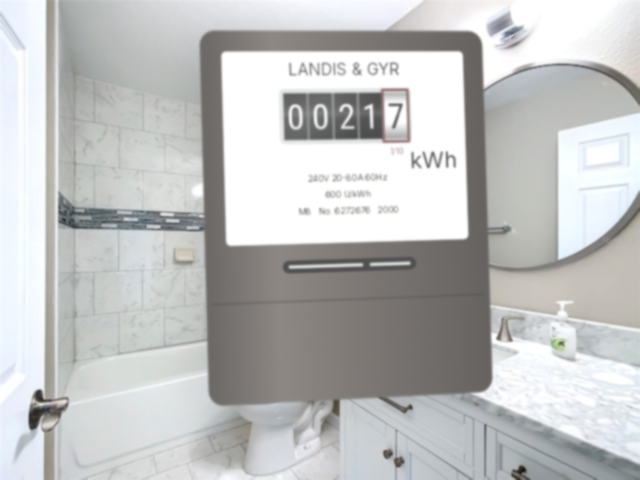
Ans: {"value": 21.7, "unit": "kWh"}
